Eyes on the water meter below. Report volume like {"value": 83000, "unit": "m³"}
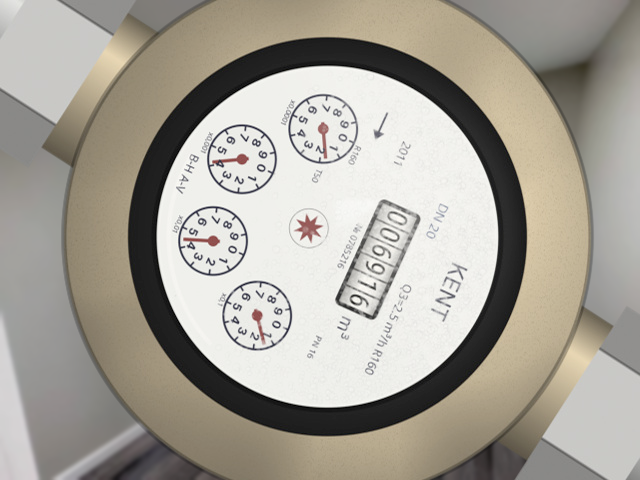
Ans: {"value": 6916.1441, "unit": "m³"}
